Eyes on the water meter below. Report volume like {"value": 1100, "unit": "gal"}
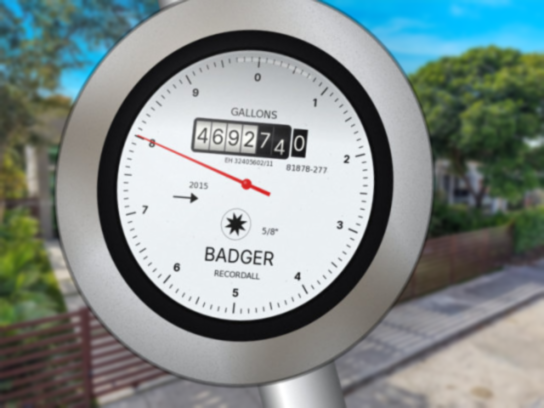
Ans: {"value": 4692738.0, "unit": "gal"}
